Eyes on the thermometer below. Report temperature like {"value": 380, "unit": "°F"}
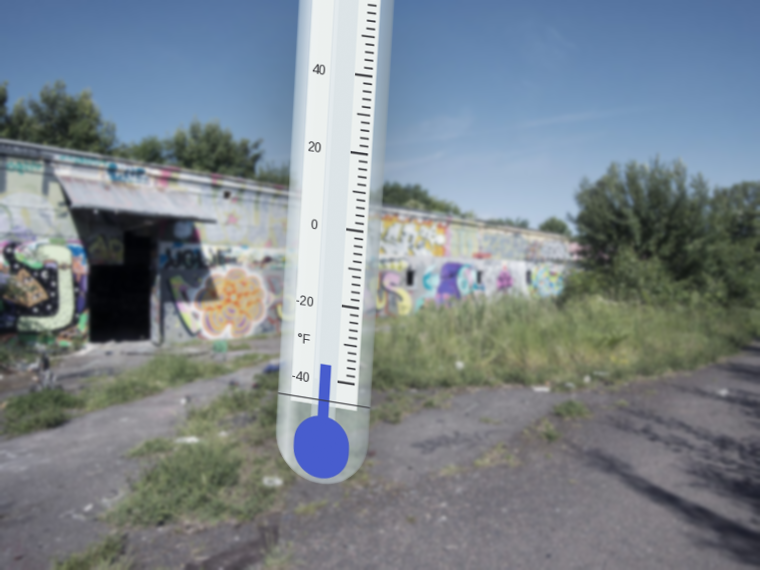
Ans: {"value": -36, "unit": "°F"}
